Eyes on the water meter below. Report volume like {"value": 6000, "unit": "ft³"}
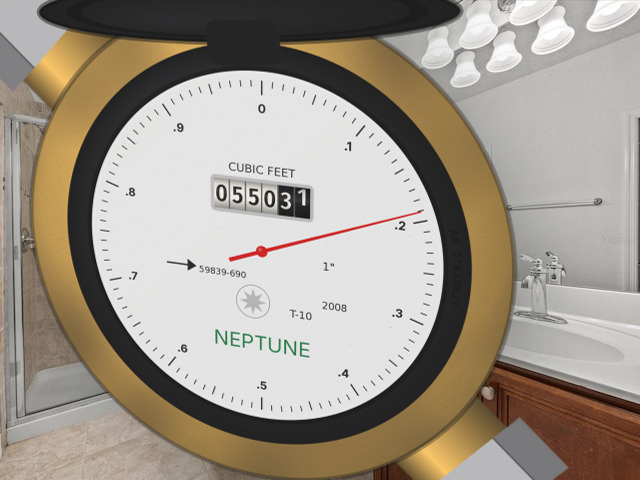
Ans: {"value": 55031.19, "unit": "ft³"}
